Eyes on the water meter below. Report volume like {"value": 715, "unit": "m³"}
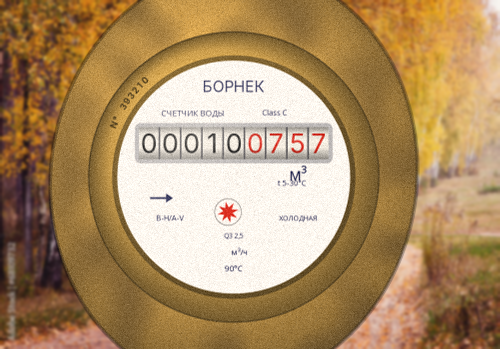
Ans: {"value": 10.0757, "unit": "m³"}
